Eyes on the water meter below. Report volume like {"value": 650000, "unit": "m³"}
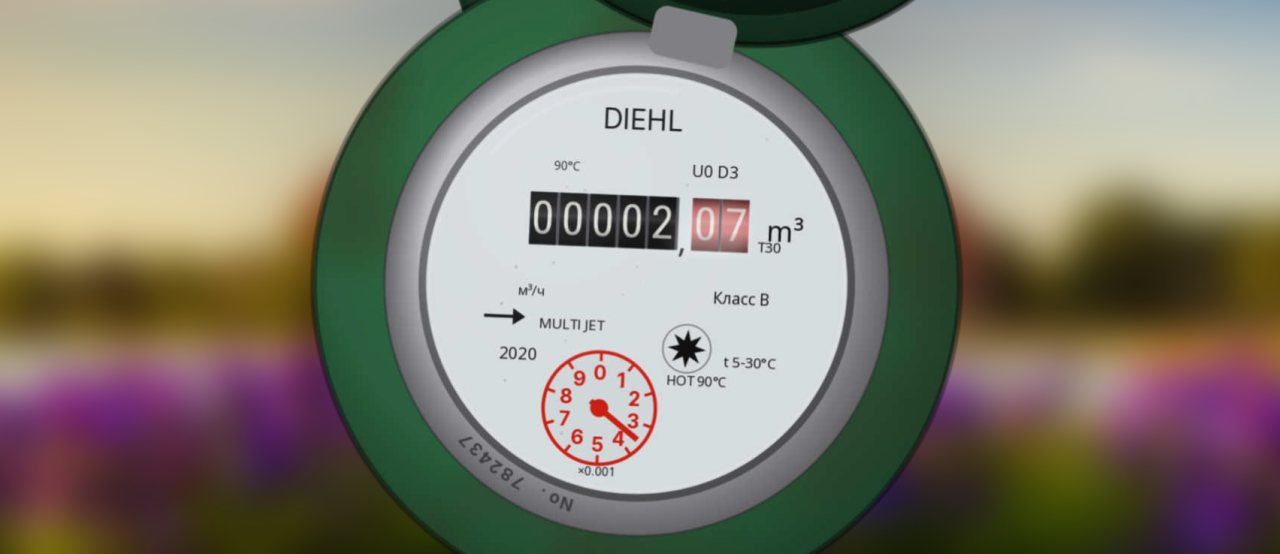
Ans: {"value": 2.073, "unit": "m³"}
